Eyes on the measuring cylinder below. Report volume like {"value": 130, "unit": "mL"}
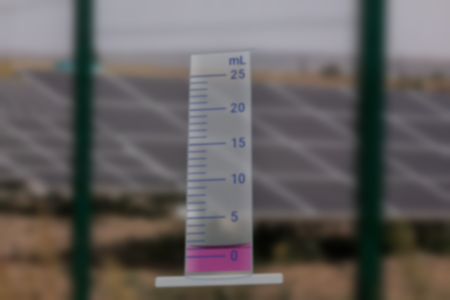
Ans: {"value": 1, "unit": "mL"}
